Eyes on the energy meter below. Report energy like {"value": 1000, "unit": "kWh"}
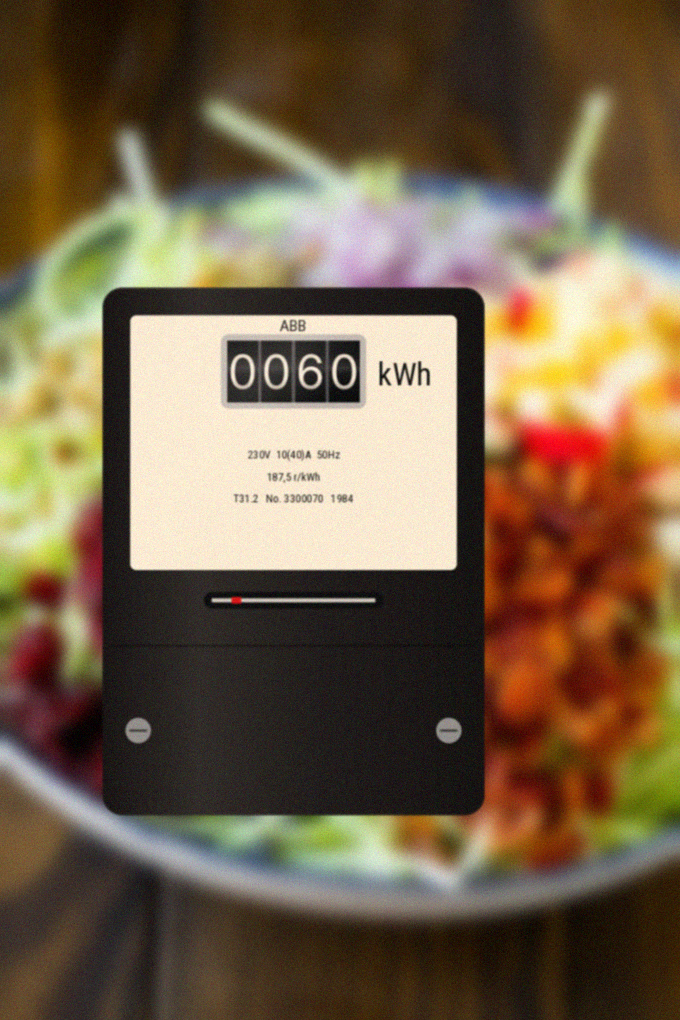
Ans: {"value": 60, "unit": "kWh"}
